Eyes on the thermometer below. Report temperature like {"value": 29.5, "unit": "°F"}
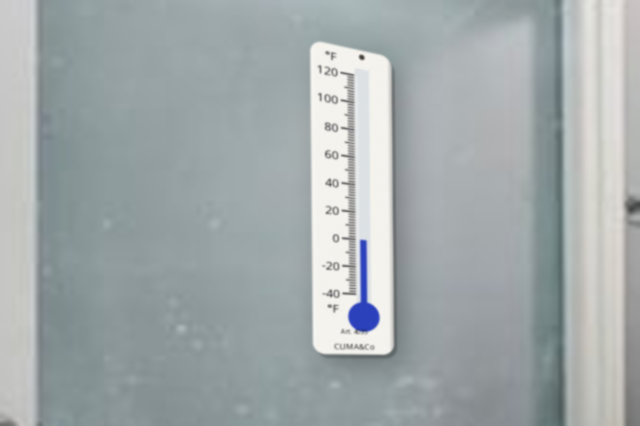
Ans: {"value": 0, "unit": "°F"}
